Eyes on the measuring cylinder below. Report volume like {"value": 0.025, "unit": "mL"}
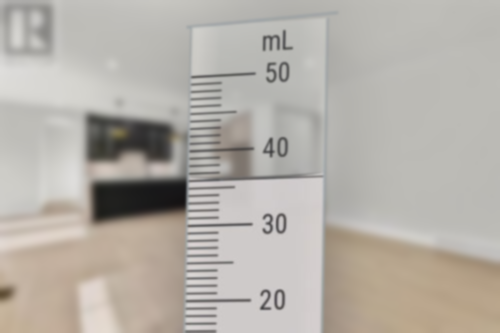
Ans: {"value": 36, "unit": "mL"}
